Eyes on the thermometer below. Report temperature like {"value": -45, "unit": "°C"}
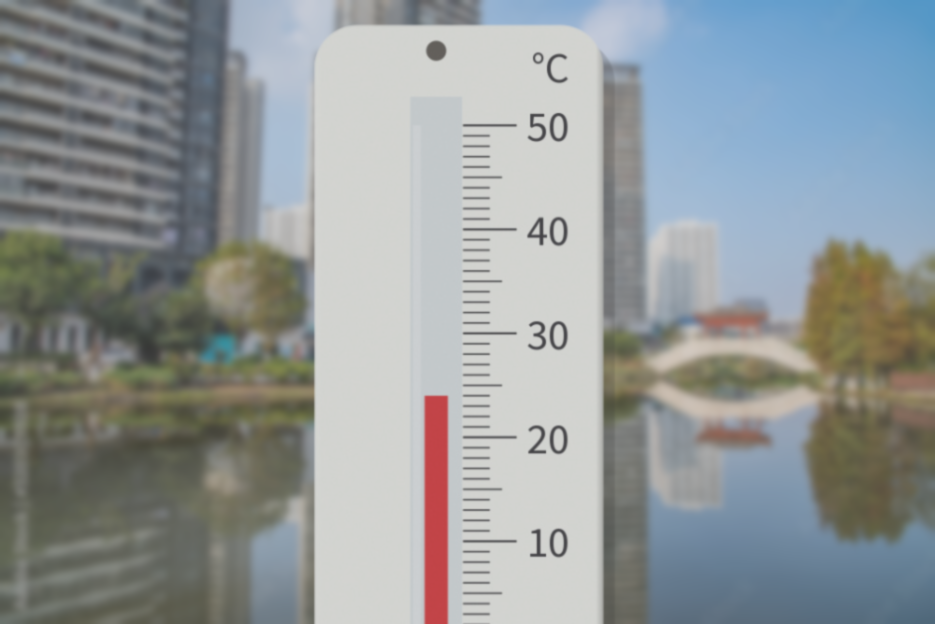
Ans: {"value": 24, "unit": "°C"}
